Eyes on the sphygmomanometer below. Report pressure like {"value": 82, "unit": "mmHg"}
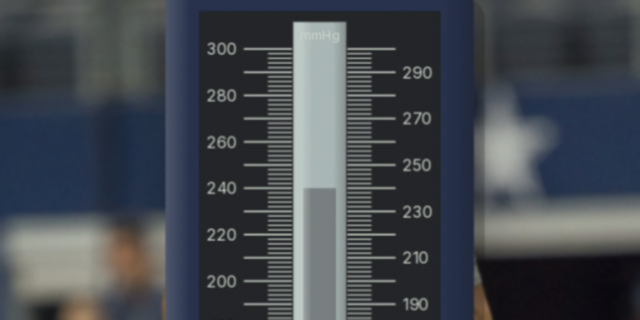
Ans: {"value": 240, "unit": "mmHg"}
